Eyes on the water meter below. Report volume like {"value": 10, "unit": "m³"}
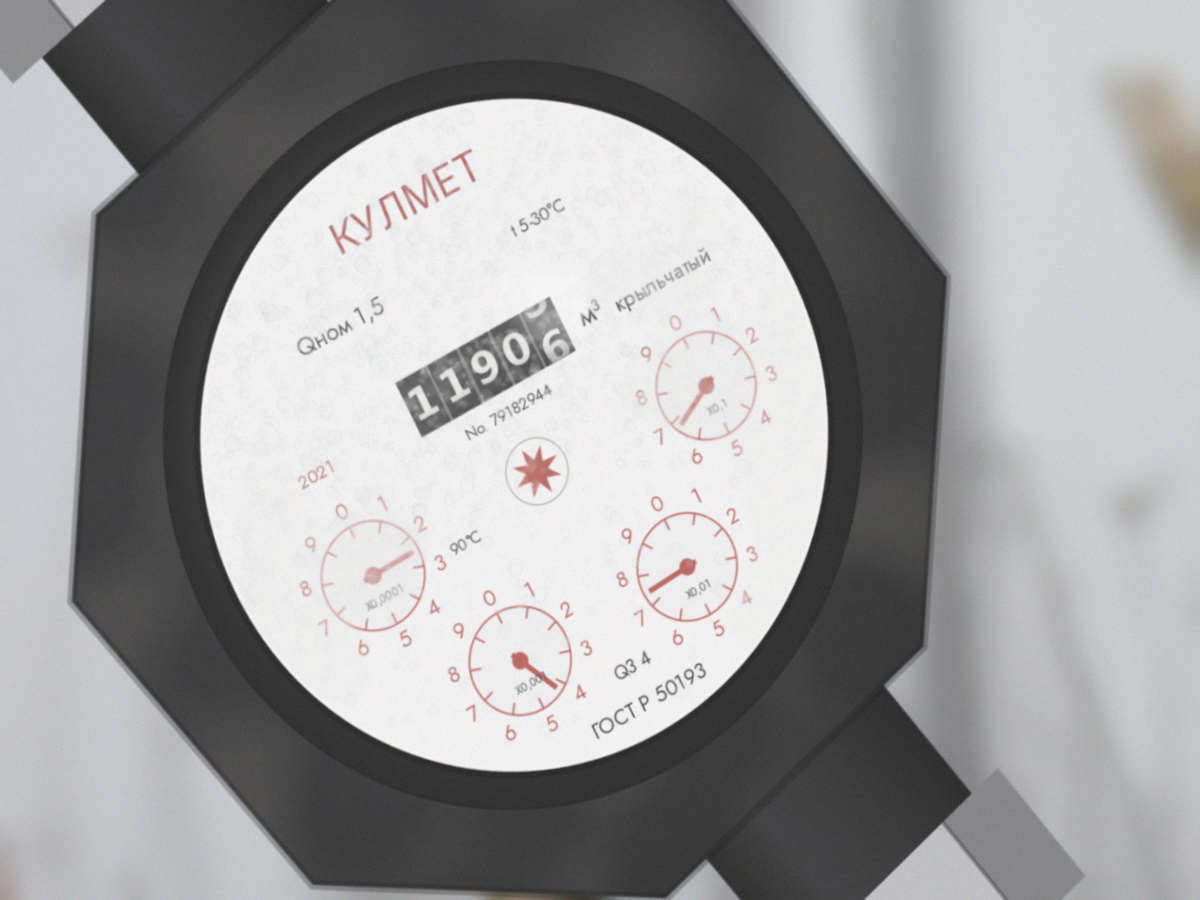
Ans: {"value": 11905.6742, "unit": "m³"}
